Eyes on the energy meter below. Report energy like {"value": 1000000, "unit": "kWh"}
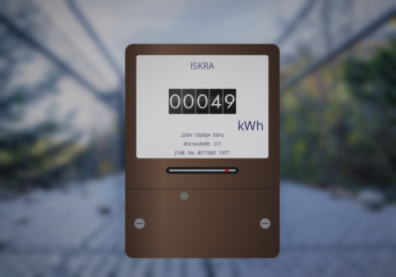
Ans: {"value": 49, "unit": "kWh"}
